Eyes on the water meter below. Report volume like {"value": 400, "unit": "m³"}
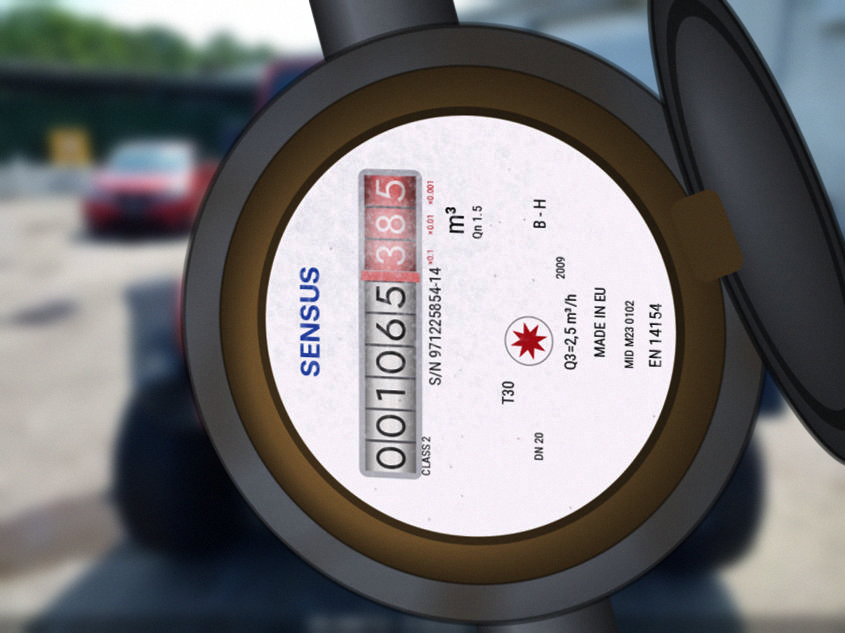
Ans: {"value": 1065.385, "unit": "m³"}
